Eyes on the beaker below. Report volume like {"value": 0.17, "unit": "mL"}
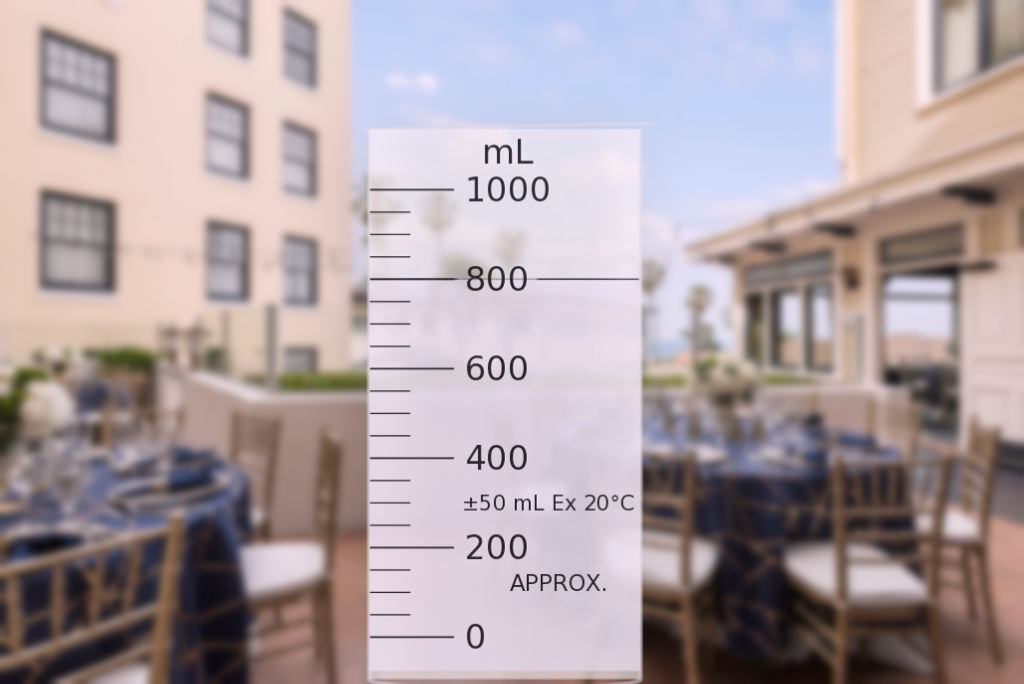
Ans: {"value": 800, "unit": "mL"}
